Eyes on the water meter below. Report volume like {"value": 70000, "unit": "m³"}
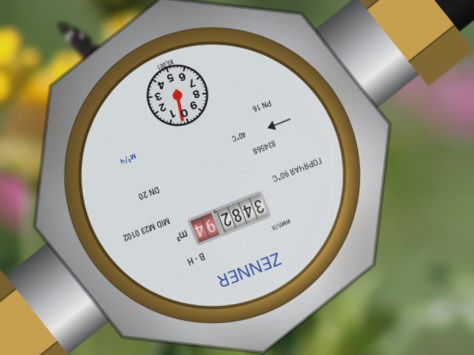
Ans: {"value": 3482.940, "unit": "m³"}
